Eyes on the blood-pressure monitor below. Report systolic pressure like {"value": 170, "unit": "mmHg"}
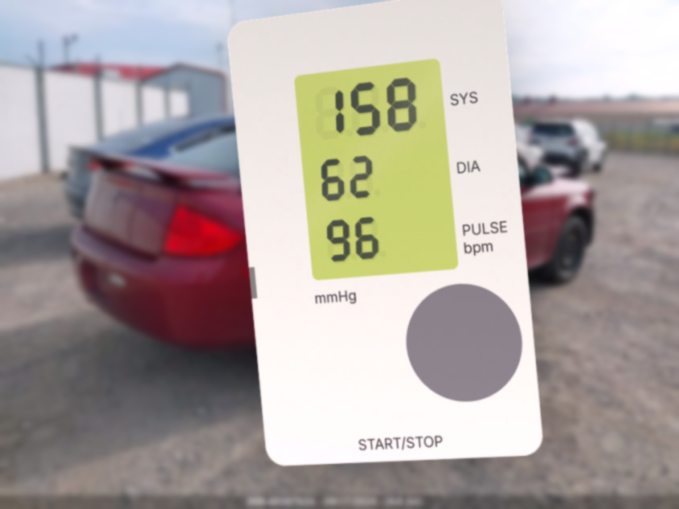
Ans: {"value": 158, "unit": "mmHg"}
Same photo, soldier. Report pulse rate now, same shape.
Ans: {"value": 96, "unit": "bpm"}
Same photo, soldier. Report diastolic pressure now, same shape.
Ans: {"value": 62, "unit": "mmHg"}
